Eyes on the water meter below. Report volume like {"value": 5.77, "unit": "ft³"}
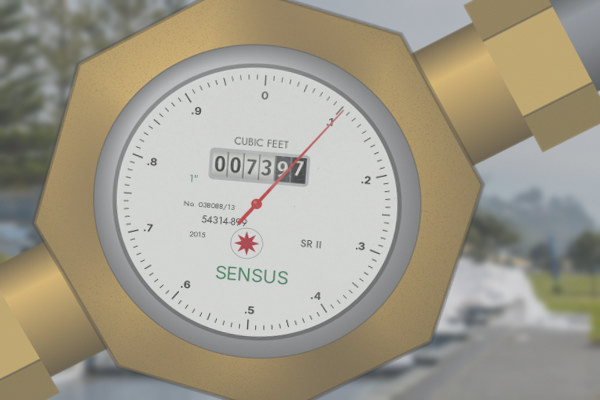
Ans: {"value": 7397.10, "unit": "ft³"}
